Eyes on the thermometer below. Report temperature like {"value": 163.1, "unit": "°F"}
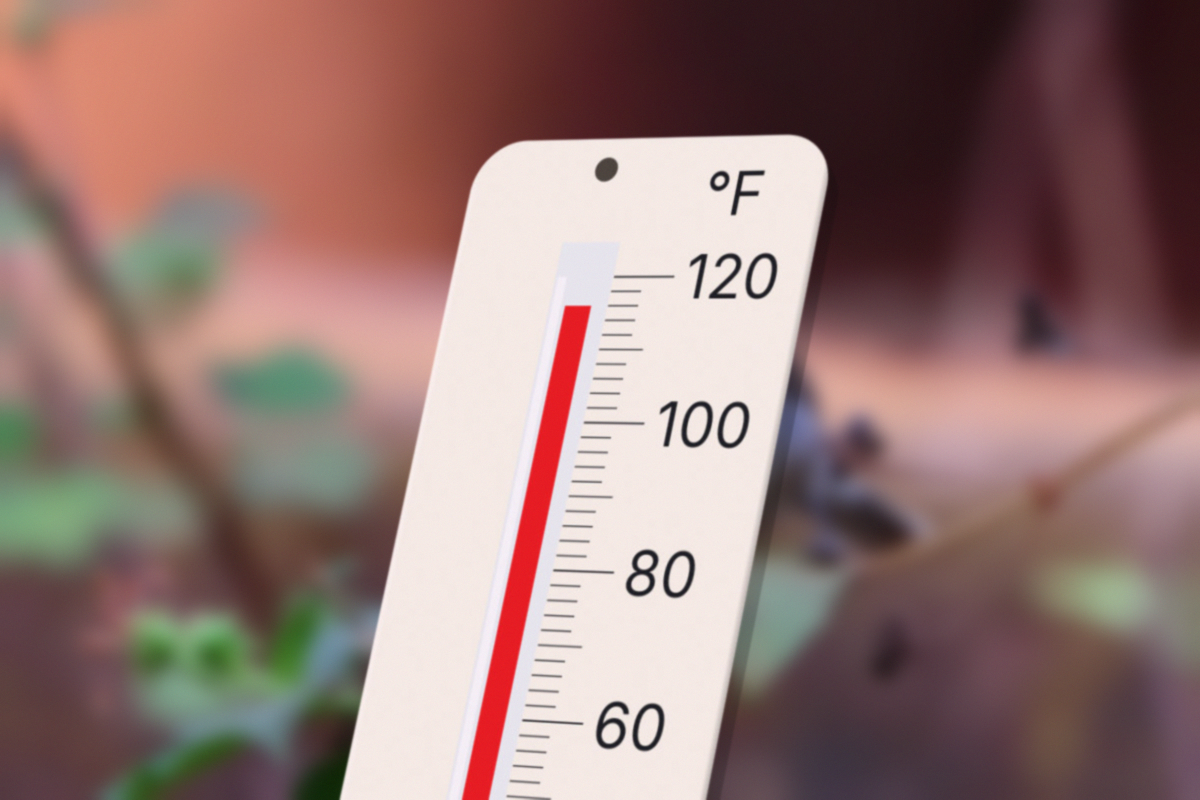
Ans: {"value": 116, "unit": "°F"}
